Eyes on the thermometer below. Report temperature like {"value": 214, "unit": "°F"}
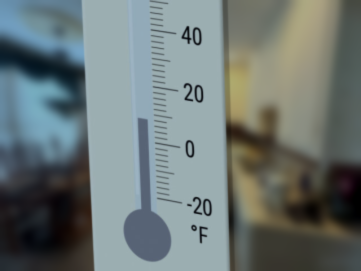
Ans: {"value": 8, "unit": "°F"}
